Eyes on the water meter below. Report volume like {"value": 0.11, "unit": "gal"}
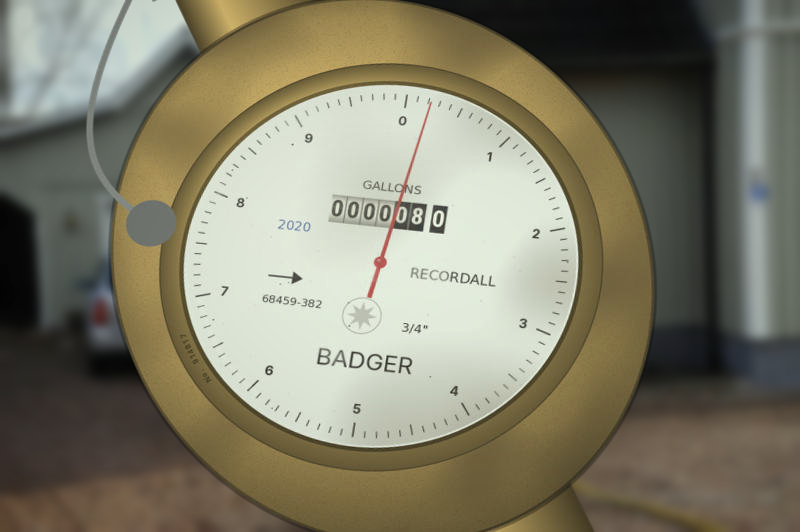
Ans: {"value": 80.2, "unit": "gal"}
